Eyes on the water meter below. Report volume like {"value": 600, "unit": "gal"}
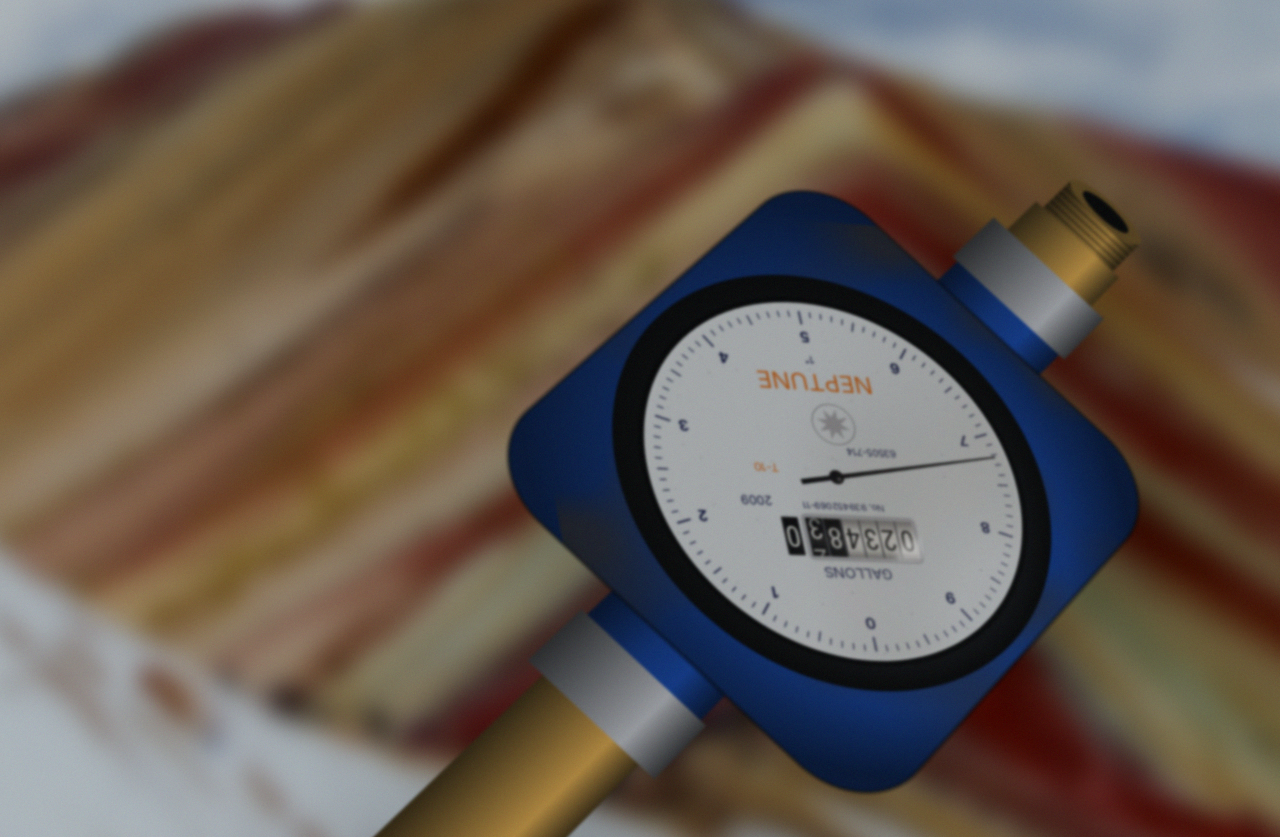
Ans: {"value": 234827.2, "unit": "gal"}
